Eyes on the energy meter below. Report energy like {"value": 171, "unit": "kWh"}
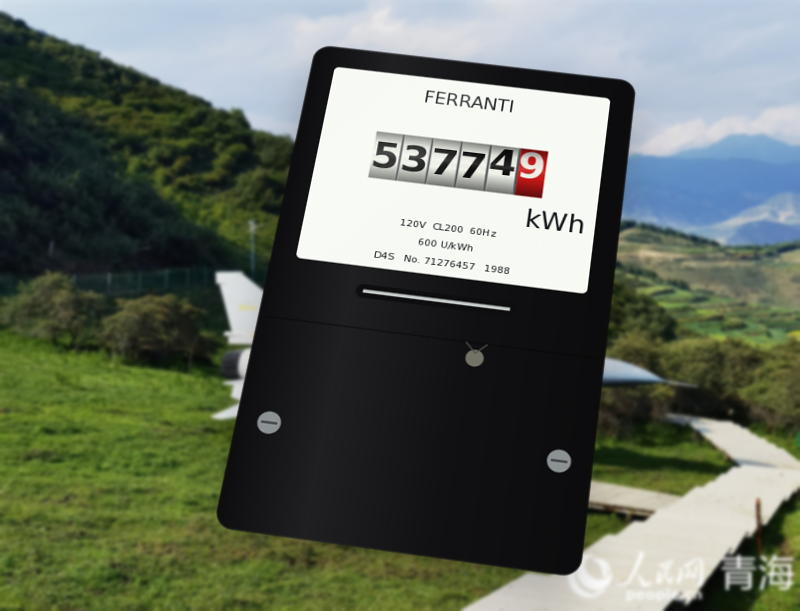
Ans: {"value": 53774.9, "unit": "kWh"}
